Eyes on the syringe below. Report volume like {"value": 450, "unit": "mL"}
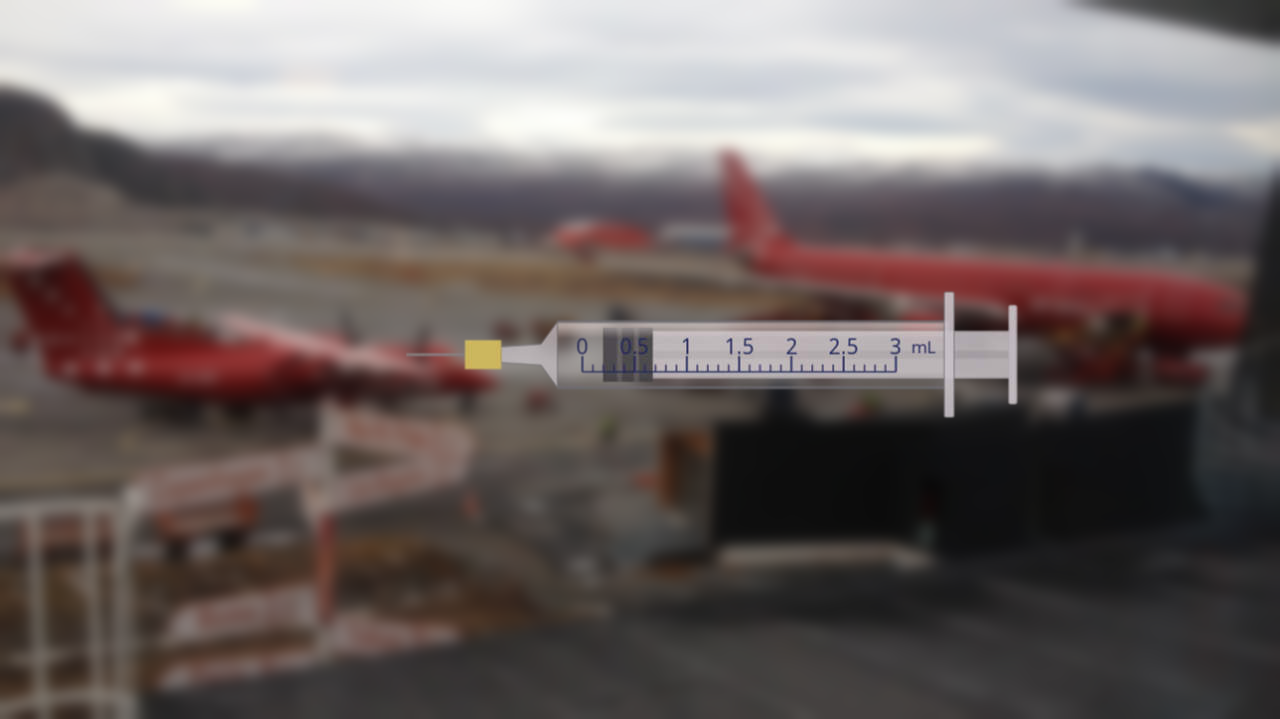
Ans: {"value": 0.2, "unit": "mL"}
